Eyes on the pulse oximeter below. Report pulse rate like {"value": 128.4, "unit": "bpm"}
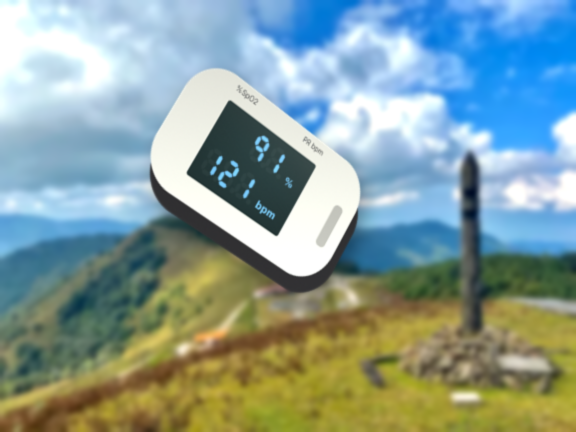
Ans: {"value": 121, "unit": "bpm"}
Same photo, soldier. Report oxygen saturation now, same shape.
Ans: {"value": 91, "unit": "%"}
